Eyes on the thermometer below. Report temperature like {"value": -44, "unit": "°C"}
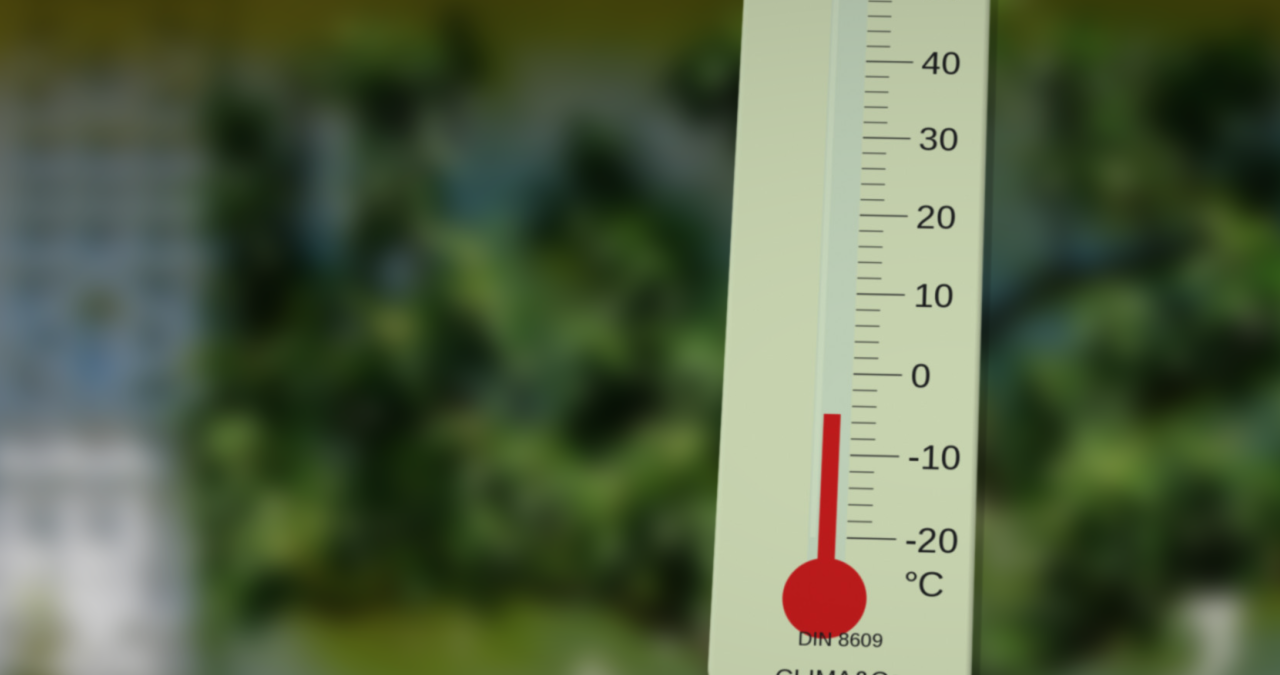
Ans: {"value": -5, "unit": "°C"}
